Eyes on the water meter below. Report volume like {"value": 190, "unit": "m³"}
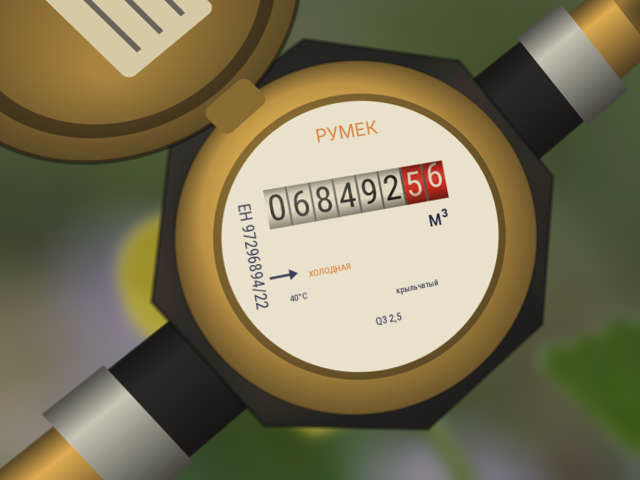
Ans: {"value": 68492.56, "unit": "m³"}
